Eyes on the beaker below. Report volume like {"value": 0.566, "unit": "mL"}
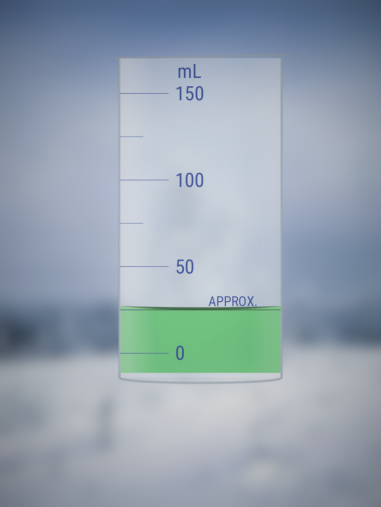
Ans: {"value": 25, "unit": "mL"}
